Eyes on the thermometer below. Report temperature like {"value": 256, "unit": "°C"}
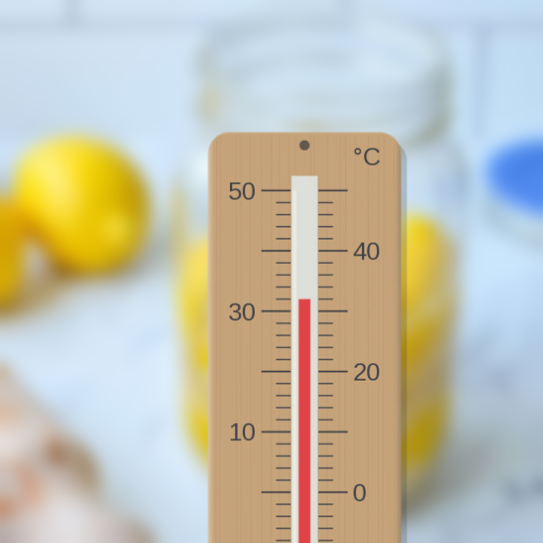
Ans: {"value": 32, "unit": "°C"}
